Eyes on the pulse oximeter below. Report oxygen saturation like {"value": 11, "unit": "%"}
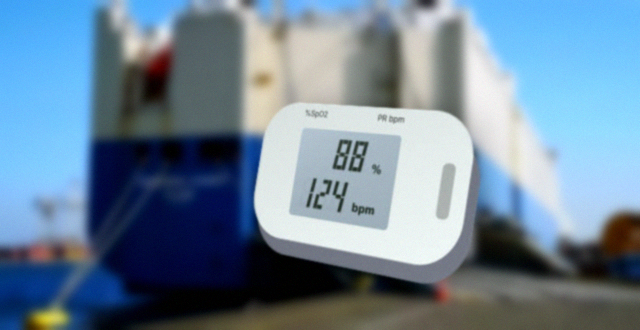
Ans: {"value": 88, "unit": "%"}
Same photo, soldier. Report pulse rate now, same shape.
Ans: {"value": 124, "unit": "bpm"}
